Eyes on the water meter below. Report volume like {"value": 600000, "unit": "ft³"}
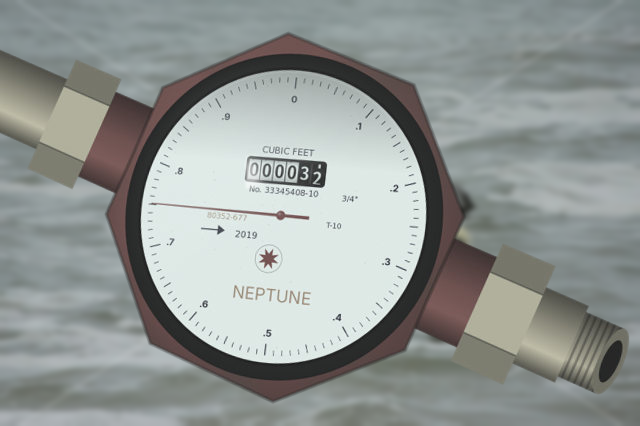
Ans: {"value": 31.75, "unit": "ft³"}
